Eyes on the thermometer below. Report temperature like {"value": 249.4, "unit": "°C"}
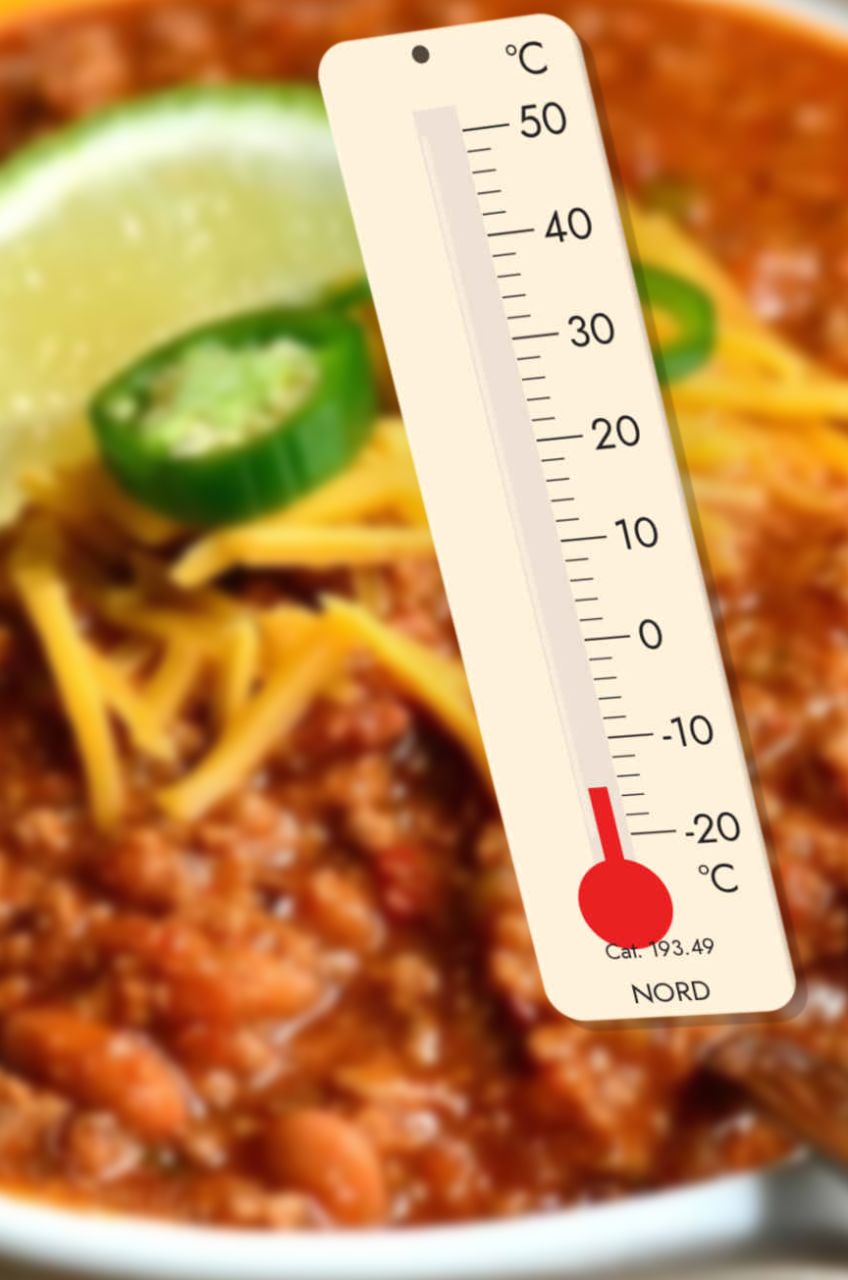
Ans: {"value": -15, "unit": "°C"}
